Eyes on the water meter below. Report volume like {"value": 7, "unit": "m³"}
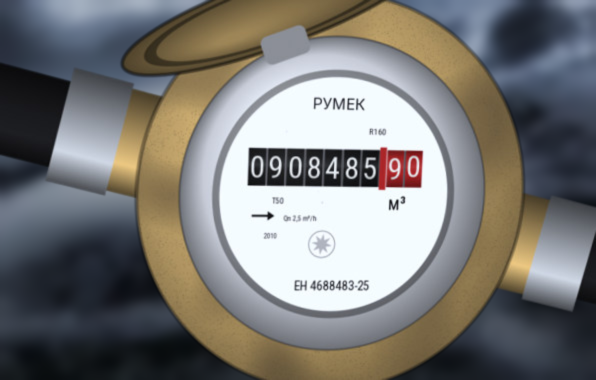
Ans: {"value": 908485.90, "unit": "m³"}
